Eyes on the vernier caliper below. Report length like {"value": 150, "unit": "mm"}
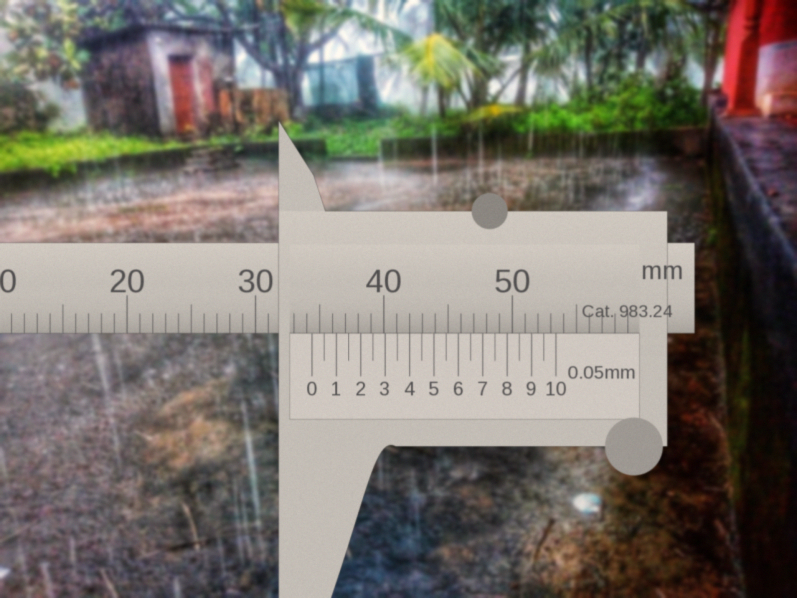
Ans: {"value": 34.4, "unit": "mm"}
